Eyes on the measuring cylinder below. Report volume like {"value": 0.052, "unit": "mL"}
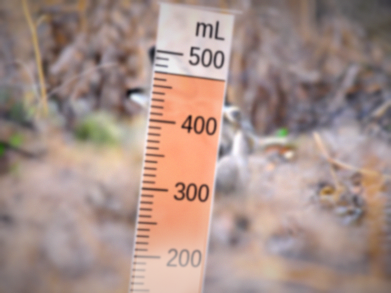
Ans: {"value": 470, "unit": "mL"}
